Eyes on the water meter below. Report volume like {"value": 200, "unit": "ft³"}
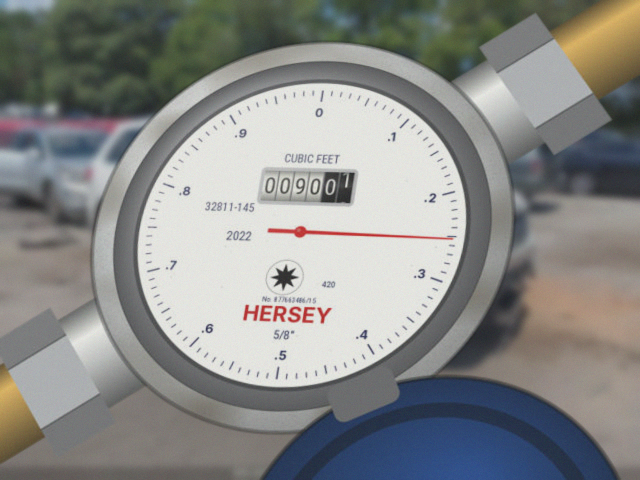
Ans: {"value": 9001.25, "unit": "ft³"}
